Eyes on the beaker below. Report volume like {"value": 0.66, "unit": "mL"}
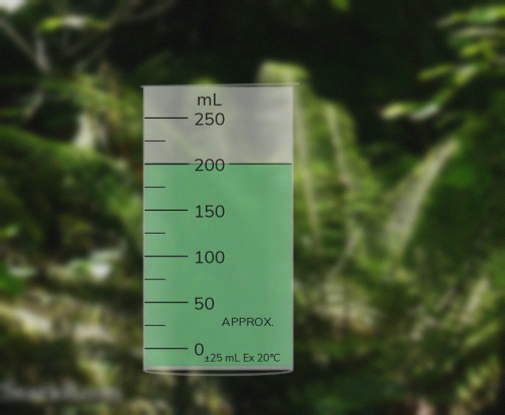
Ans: {"value": 200, "unit": "mL"}
